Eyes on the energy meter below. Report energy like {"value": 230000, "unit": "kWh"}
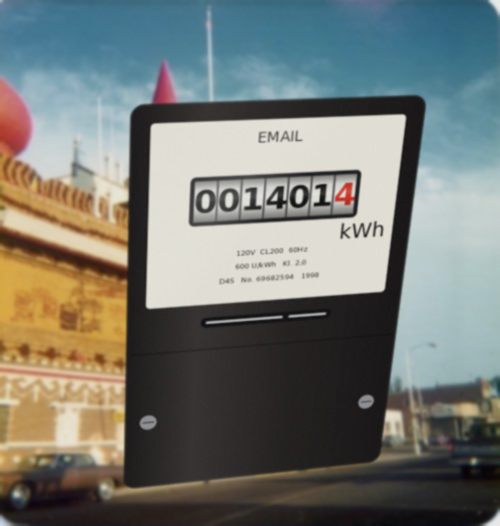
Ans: {"value": 1401.4, "unit": "kWh"}
